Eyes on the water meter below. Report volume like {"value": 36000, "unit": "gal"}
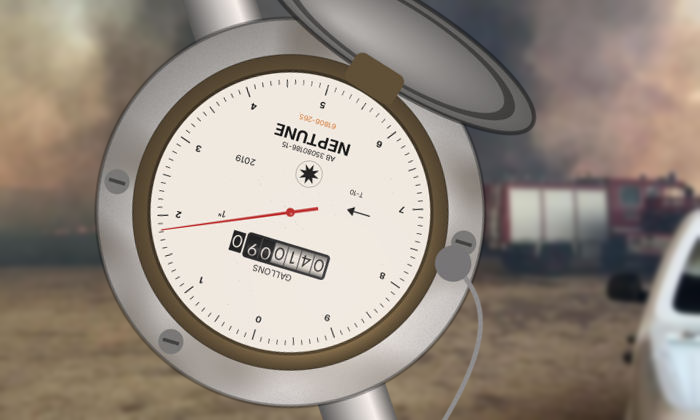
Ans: {"value": 410091.8, "unit": "gal"}
